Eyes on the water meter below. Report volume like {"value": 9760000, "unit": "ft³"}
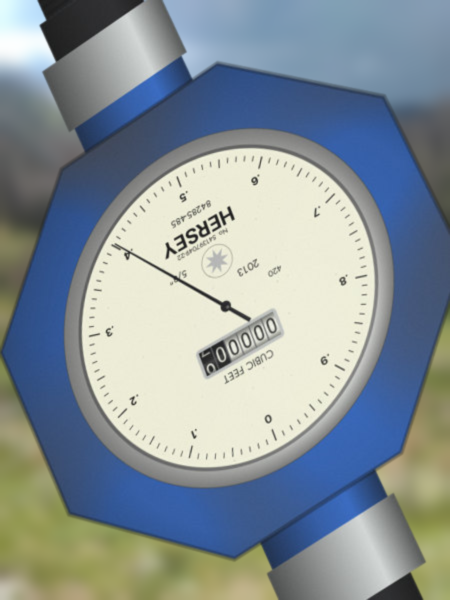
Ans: {"value": 6.40, "unit": "ft³"}
